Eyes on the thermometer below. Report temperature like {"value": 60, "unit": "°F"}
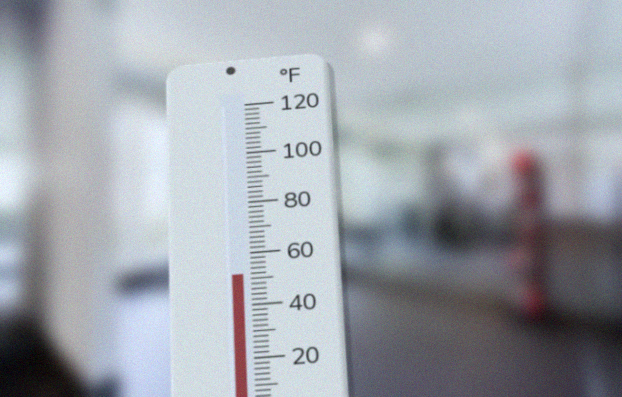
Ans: {"value": 52, "unit": "°F"}
